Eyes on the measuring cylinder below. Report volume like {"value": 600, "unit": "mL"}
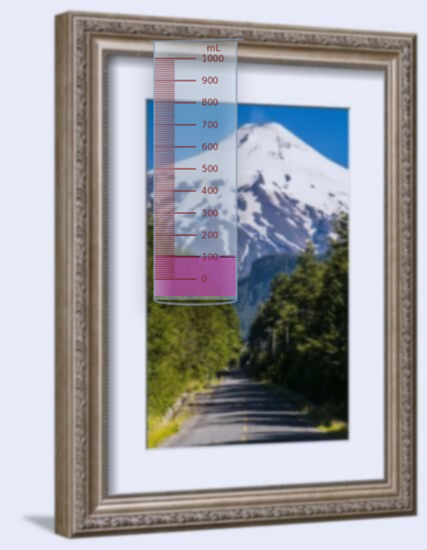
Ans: {"value": 100, "unit": "mL"}
